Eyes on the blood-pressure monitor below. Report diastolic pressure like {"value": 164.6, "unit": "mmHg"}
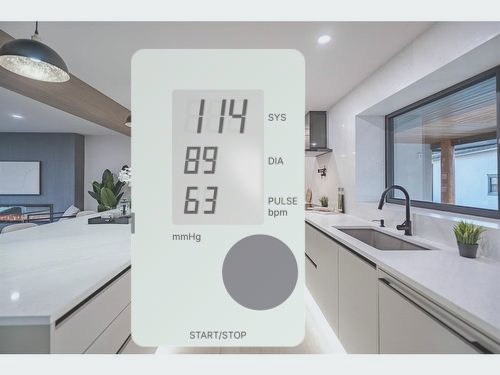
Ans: {"value": 89, "unit": "mmHg"}
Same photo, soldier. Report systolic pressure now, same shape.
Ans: {"value": 114, "unit": "mmHg"}
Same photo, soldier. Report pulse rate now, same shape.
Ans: {"value": 63, "unit": "bpm"}
